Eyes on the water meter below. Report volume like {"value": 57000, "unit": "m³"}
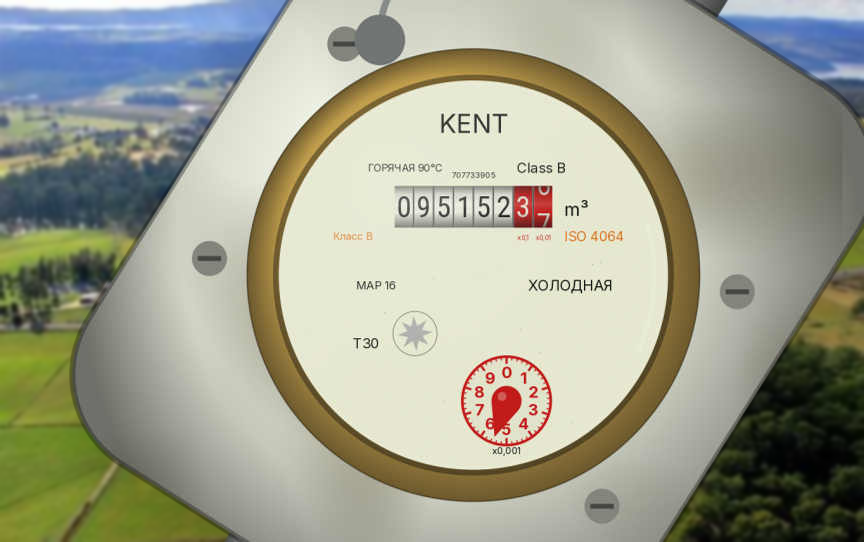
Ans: {"value": 95152.365, "unit": "m³"}
